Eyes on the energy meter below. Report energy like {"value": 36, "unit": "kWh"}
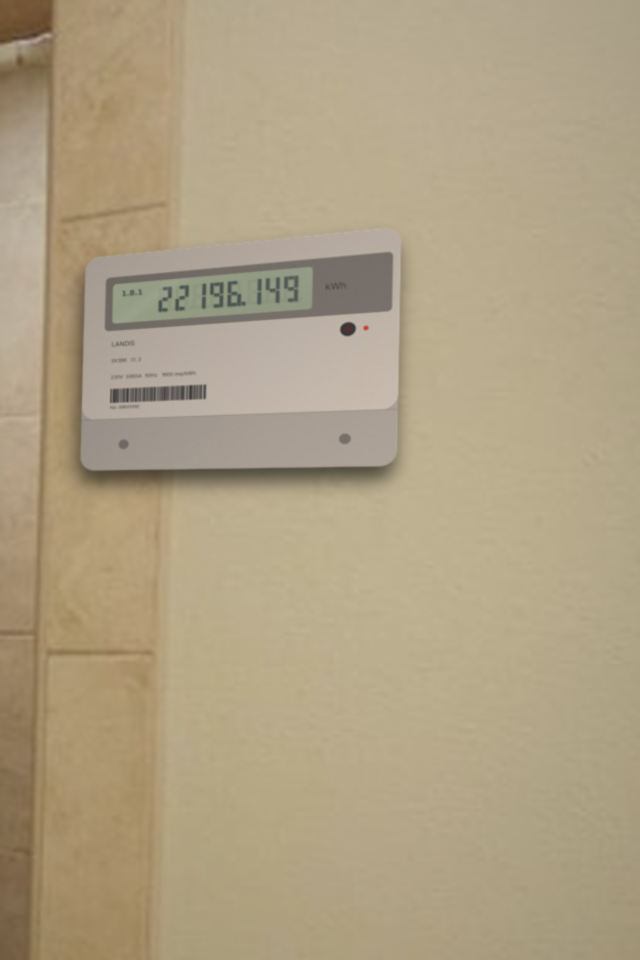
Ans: {"value": 22196.149, "unit": "kWh"}
